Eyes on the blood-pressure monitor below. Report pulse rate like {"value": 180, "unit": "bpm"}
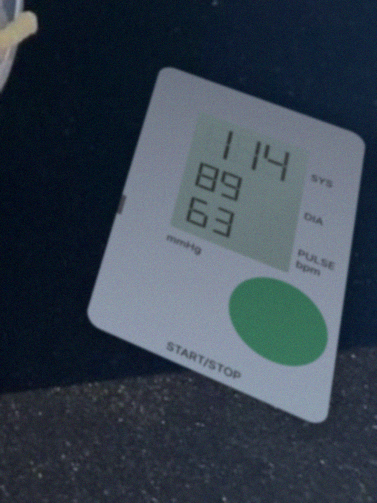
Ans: {"value": 63, "unit": "bpm"}
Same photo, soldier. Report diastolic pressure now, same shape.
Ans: {"value": 89, "unit": "mmHg"}
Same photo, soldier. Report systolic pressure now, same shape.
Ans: {"value": 114, "unit": "mmHg"}
